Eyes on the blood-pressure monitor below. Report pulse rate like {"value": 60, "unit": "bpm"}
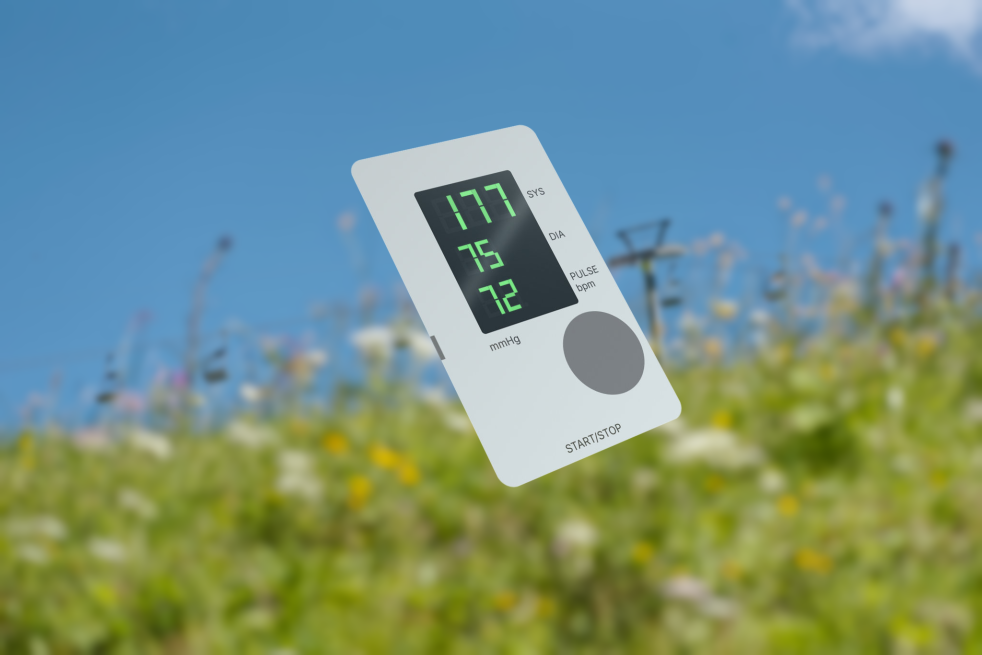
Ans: {"value": 72, "unit": "bpm"}
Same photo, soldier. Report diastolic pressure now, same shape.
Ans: {"value": 75, "unit": "mmHg"}
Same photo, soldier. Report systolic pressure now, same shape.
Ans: {"value": 177, "unit": "mmHg"}
